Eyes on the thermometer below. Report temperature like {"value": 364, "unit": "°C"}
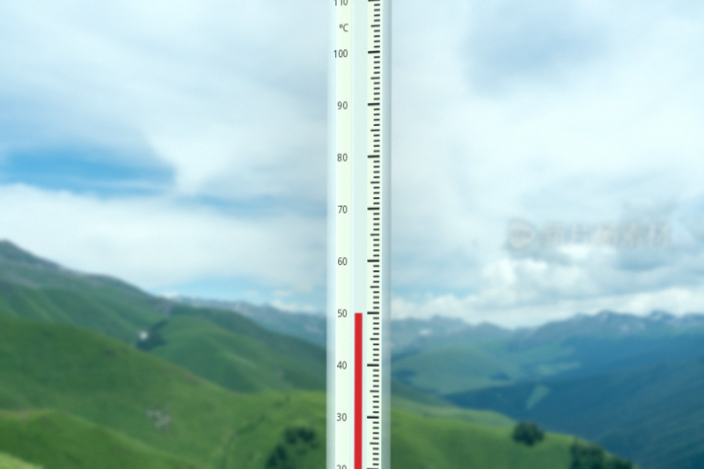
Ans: {"value": 50, "unit": "°C"}
